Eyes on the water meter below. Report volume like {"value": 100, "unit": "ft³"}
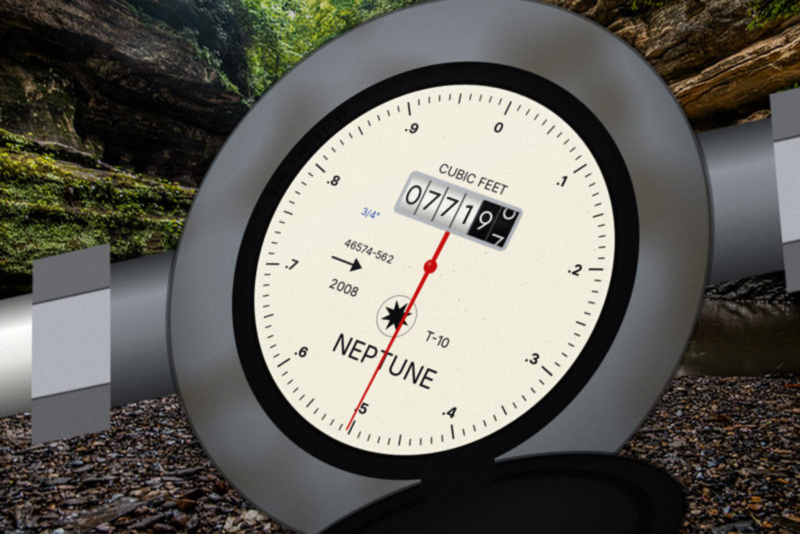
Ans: {"value": 77196.50, "unit": "ft³"}
